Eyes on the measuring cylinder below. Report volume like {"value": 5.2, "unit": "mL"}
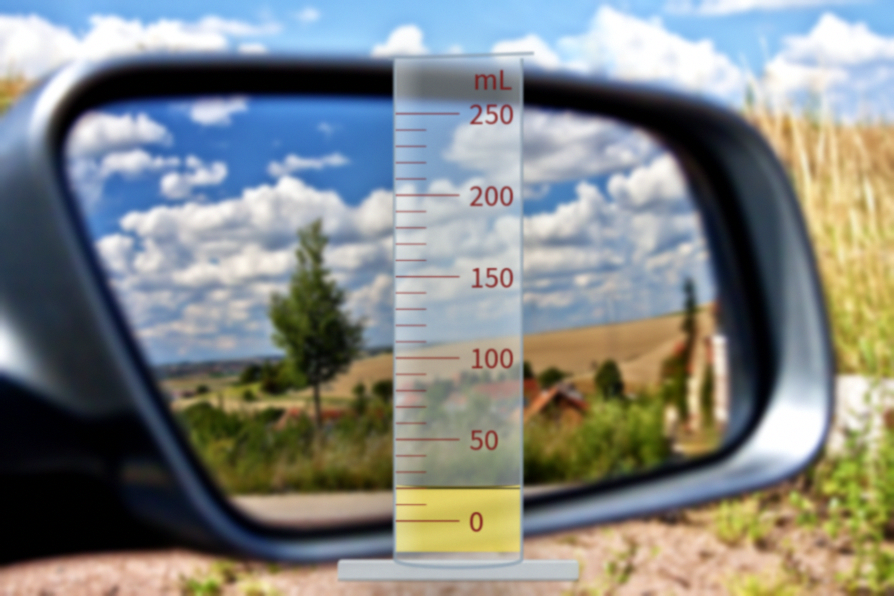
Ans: {"value": 20, "unit": "mL"}
